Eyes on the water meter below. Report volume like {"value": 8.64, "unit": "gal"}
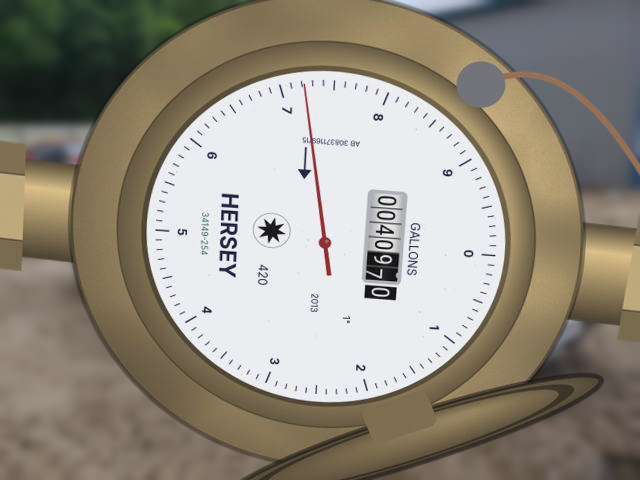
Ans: {"value": 40967.2, "unit": "gal"}
